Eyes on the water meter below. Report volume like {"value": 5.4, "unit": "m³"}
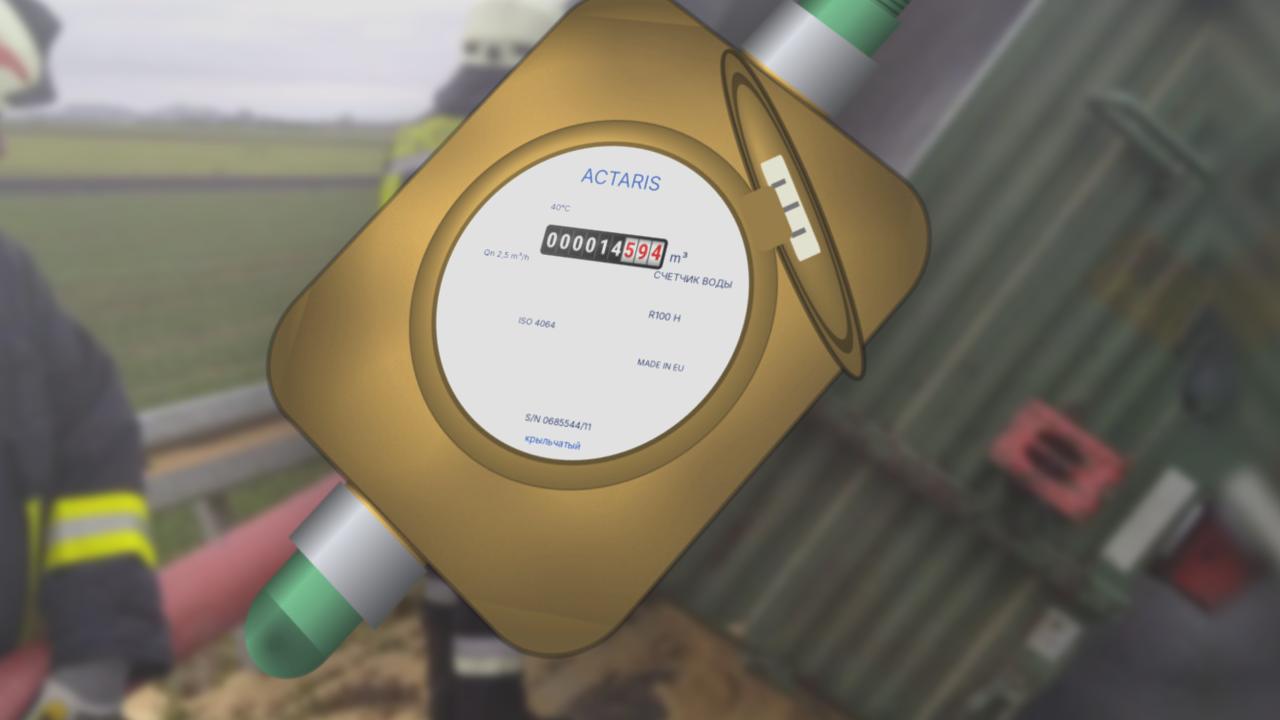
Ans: {"value": 14.594, "unit": "m³"}
